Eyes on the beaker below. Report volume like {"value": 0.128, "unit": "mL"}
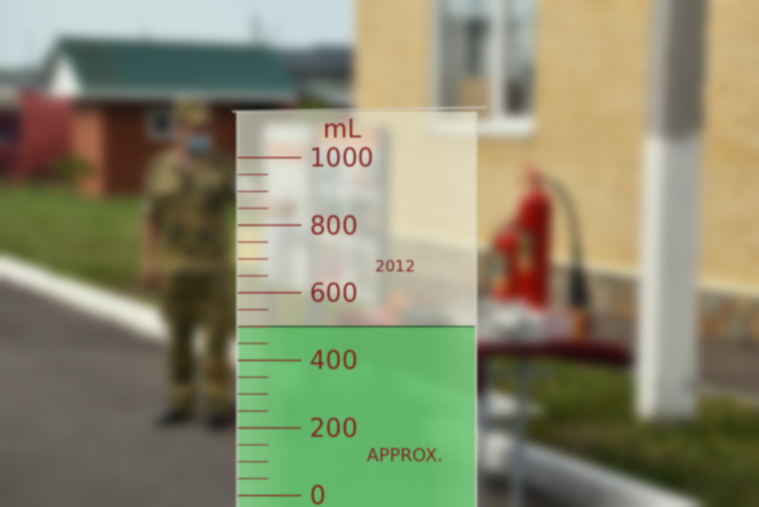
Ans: {"value": 500, "unit": "mL"}
